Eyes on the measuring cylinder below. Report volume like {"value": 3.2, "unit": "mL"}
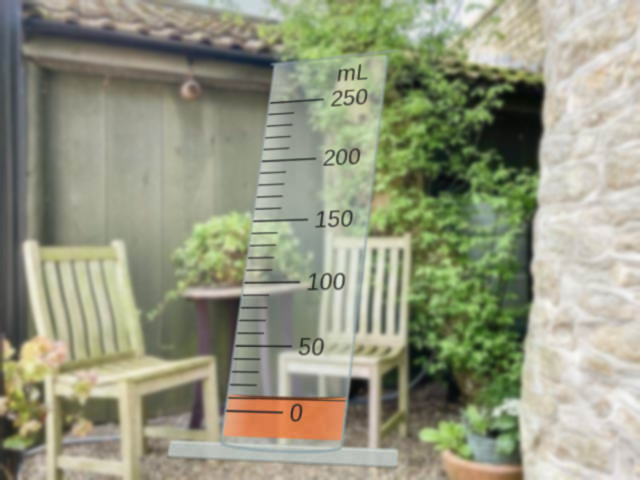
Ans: {"value": 10, "unit": "mL"}
